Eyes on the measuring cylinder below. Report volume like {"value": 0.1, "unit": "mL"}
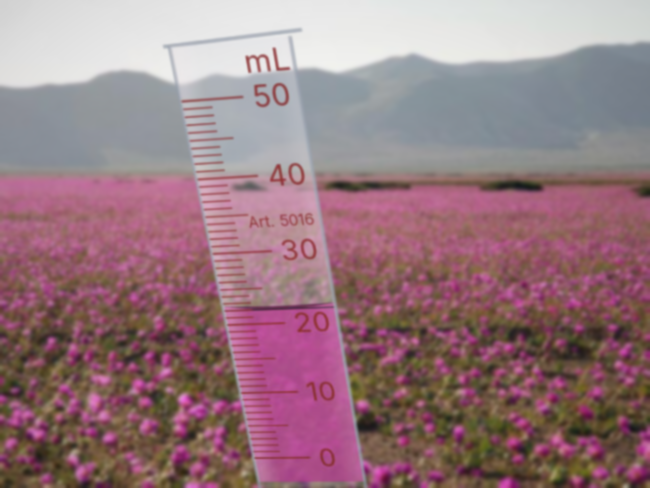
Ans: {"value": 22, "unit": "mL"}
